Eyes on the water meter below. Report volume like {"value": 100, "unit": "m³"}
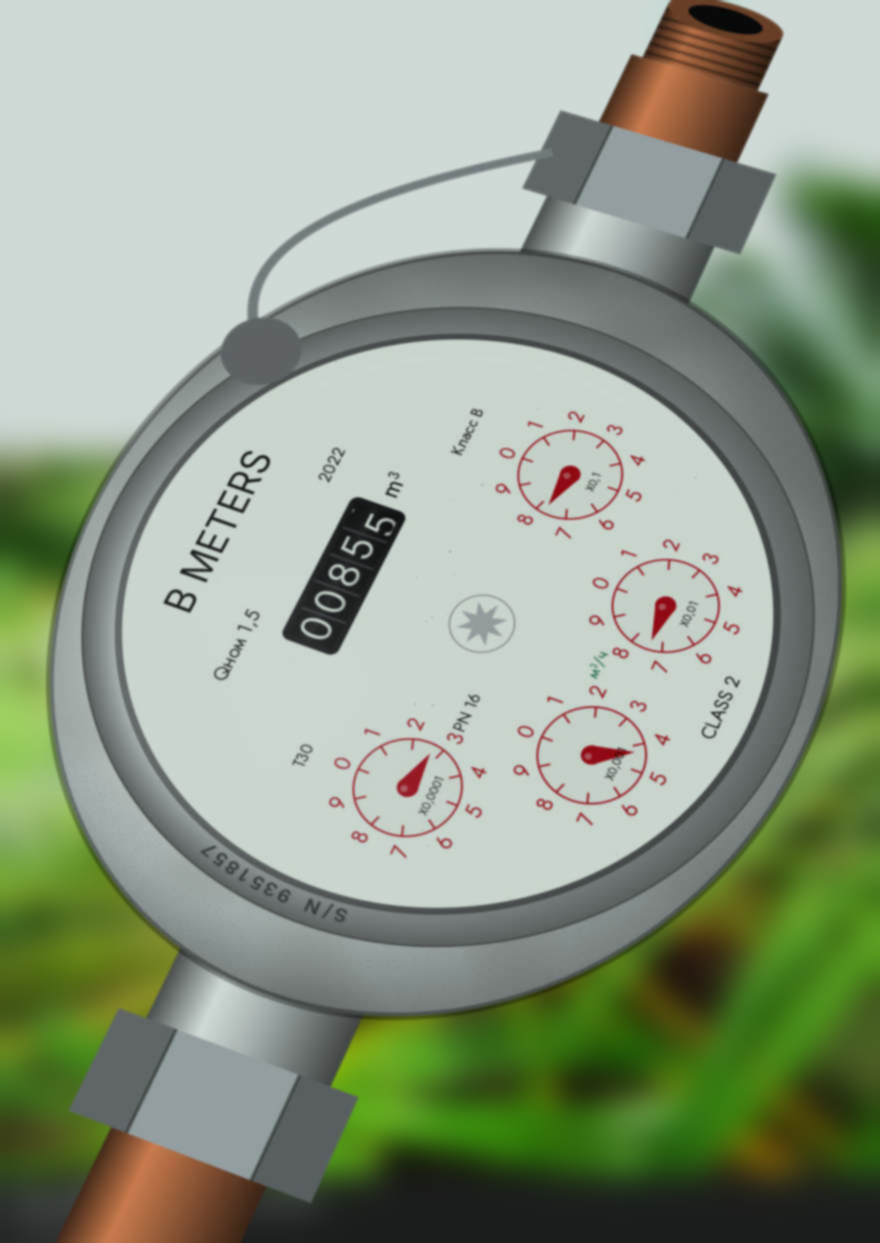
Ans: {"value": 854.7742, "unit": "m³"}
